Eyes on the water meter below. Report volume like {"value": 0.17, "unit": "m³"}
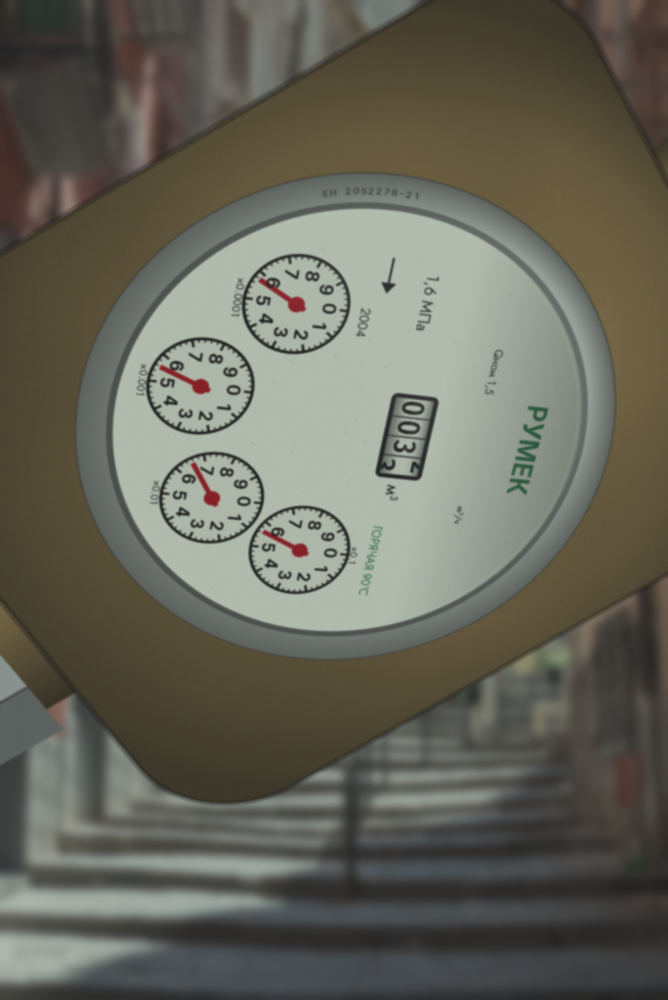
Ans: {"value": 32.5655, "unit": "m³"}
